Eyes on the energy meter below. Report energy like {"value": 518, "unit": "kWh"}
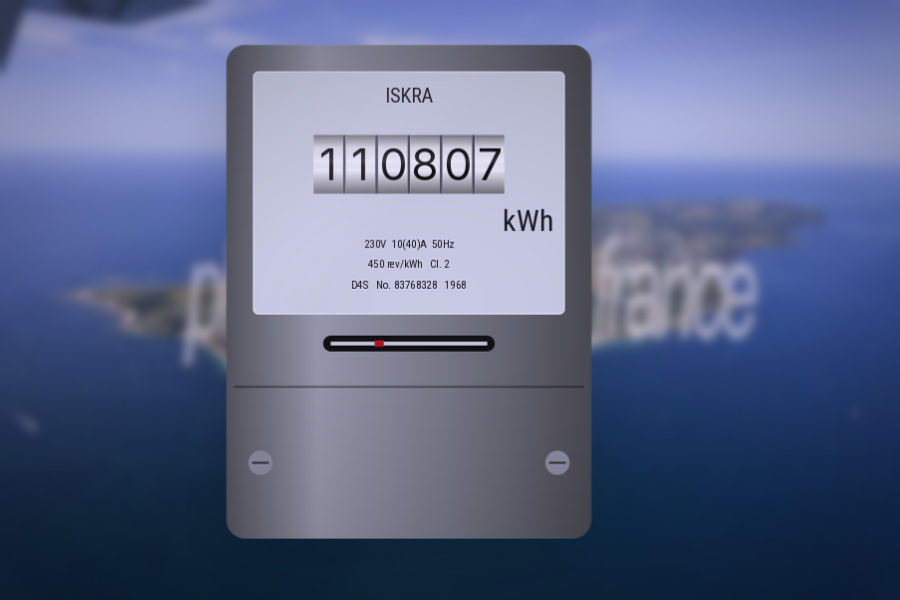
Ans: {"value": 110807, "unit": "kWh"}
